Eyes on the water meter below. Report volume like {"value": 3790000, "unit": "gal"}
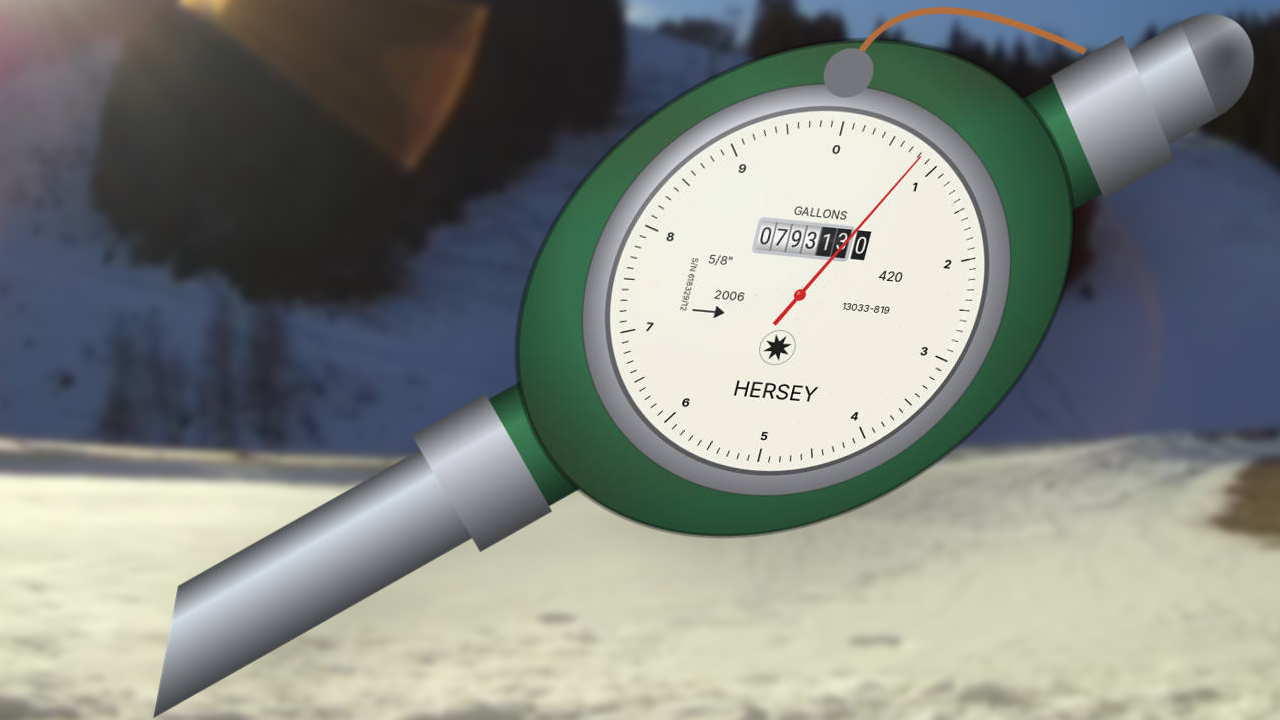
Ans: {"value": 793130.8, "unit": "gal"}
